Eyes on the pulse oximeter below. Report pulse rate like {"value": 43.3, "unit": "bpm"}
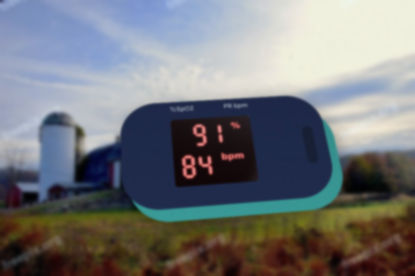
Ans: {"value": 84, "unit": "bpm"}
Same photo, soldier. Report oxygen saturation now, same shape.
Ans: {"value": 91, "unit": "%"}
